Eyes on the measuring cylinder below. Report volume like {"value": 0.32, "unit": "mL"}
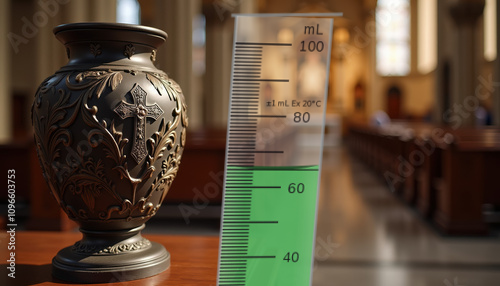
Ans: {"value": 65, "unit": "mL"}
